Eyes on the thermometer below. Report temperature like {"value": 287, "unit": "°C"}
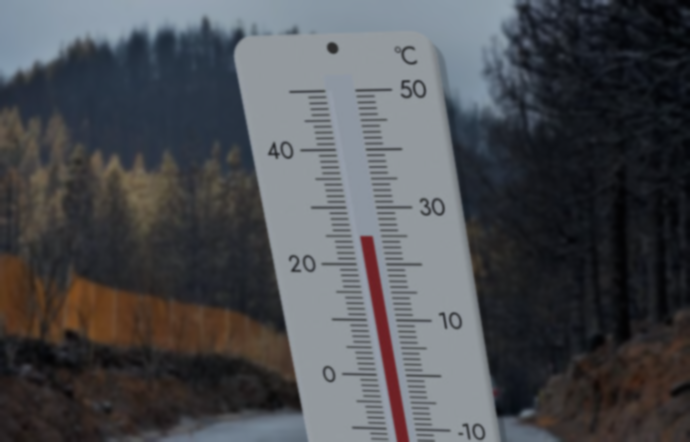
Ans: {"value": 25, "unit": "°C"}
